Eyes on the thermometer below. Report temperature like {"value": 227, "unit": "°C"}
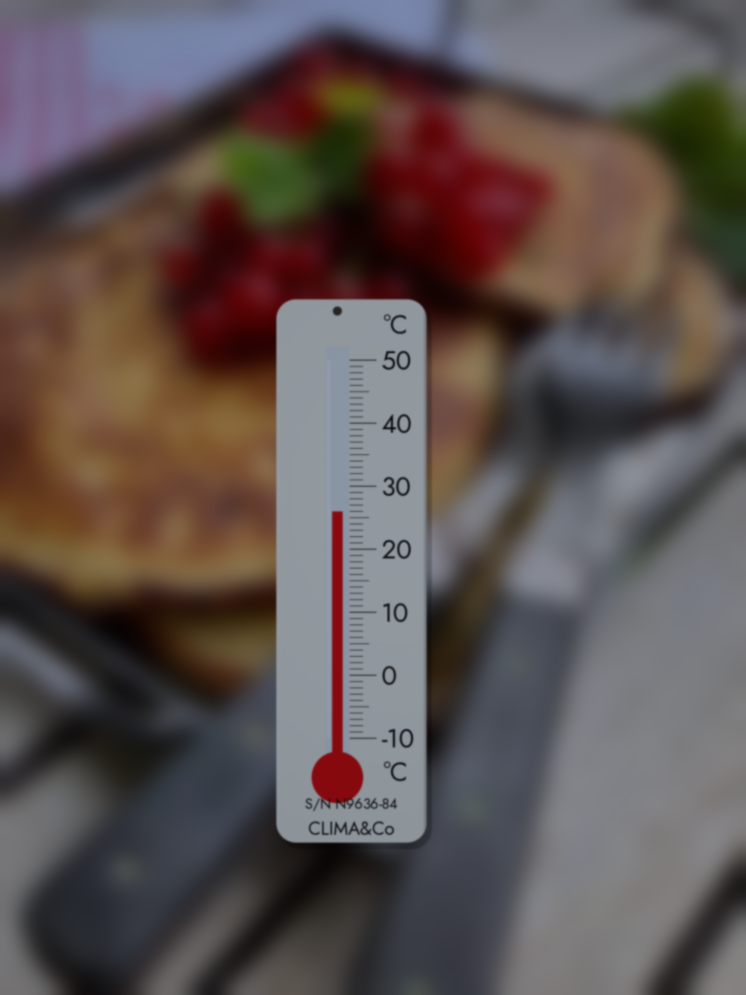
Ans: {"value": 26, "unit": "°C"}
